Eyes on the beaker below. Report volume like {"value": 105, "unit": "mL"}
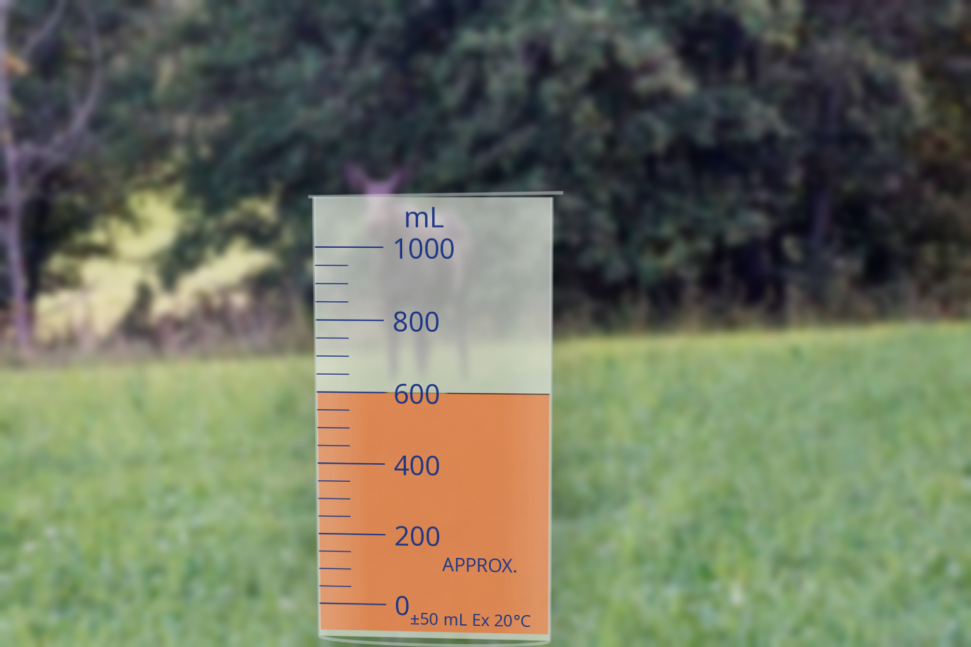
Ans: {"value": 600, "unit": "mL"}
